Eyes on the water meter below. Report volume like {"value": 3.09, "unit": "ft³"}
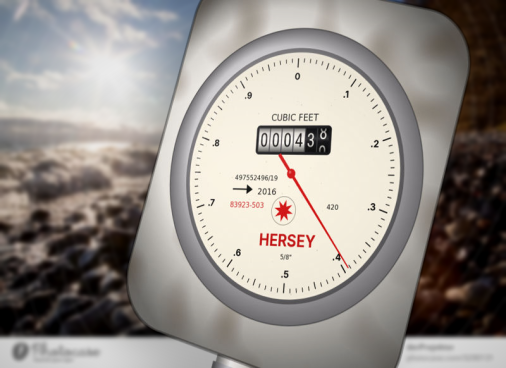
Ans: {"value": 438.39, "unit": "ft³"}
